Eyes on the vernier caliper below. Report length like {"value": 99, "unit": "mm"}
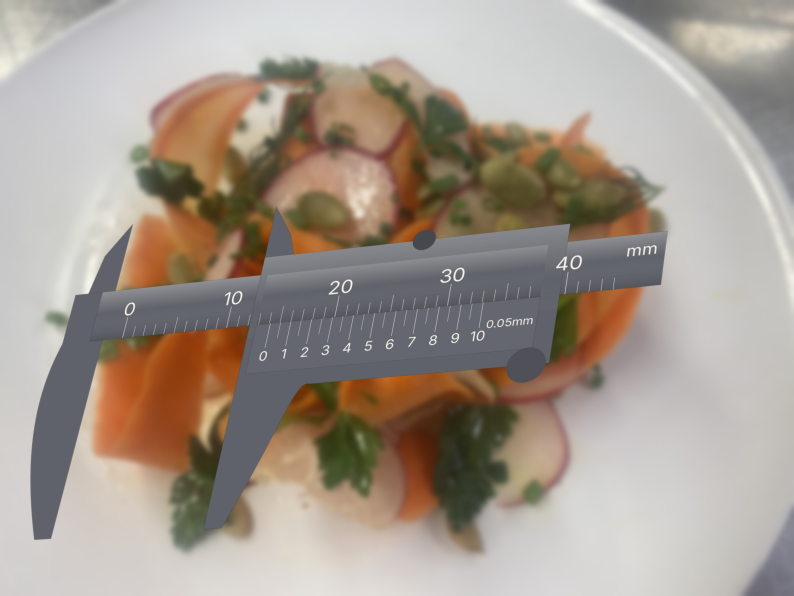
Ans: {"value": 14.1, "unit": "mm"}
